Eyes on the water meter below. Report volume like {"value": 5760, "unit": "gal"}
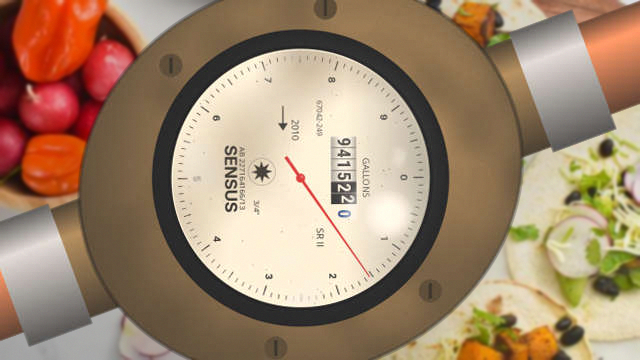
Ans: {"value": 9415221.5, "unit": "gal"}
